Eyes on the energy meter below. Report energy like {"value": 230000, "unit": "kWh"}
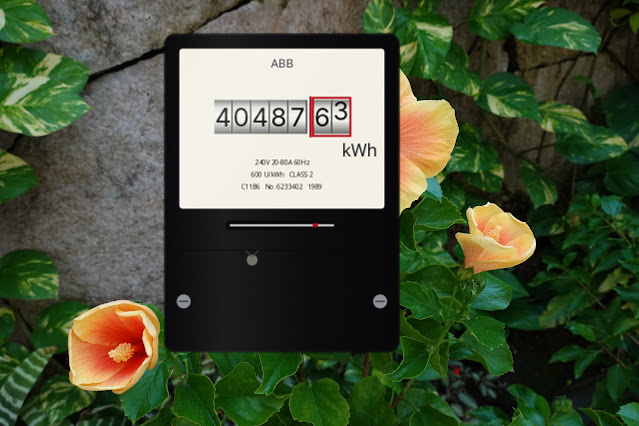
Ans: {"value": 40487.63, "unit": "kWh"}
